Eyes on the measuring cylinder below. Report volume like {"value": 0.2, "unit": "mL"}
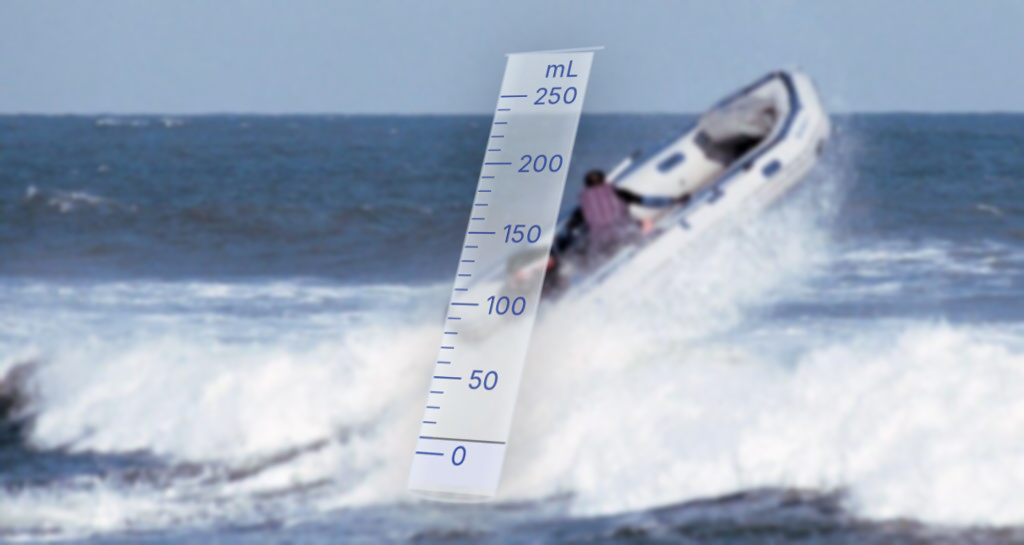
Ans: {"value": 10, "unit": "mL"}
